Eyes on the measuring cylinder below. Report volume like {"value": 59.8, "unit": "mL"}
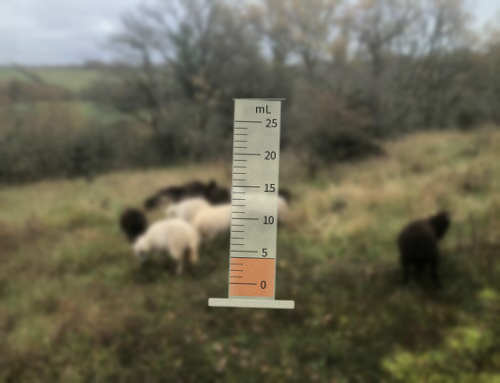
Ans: {"value": 4, "unit": "mL"}
